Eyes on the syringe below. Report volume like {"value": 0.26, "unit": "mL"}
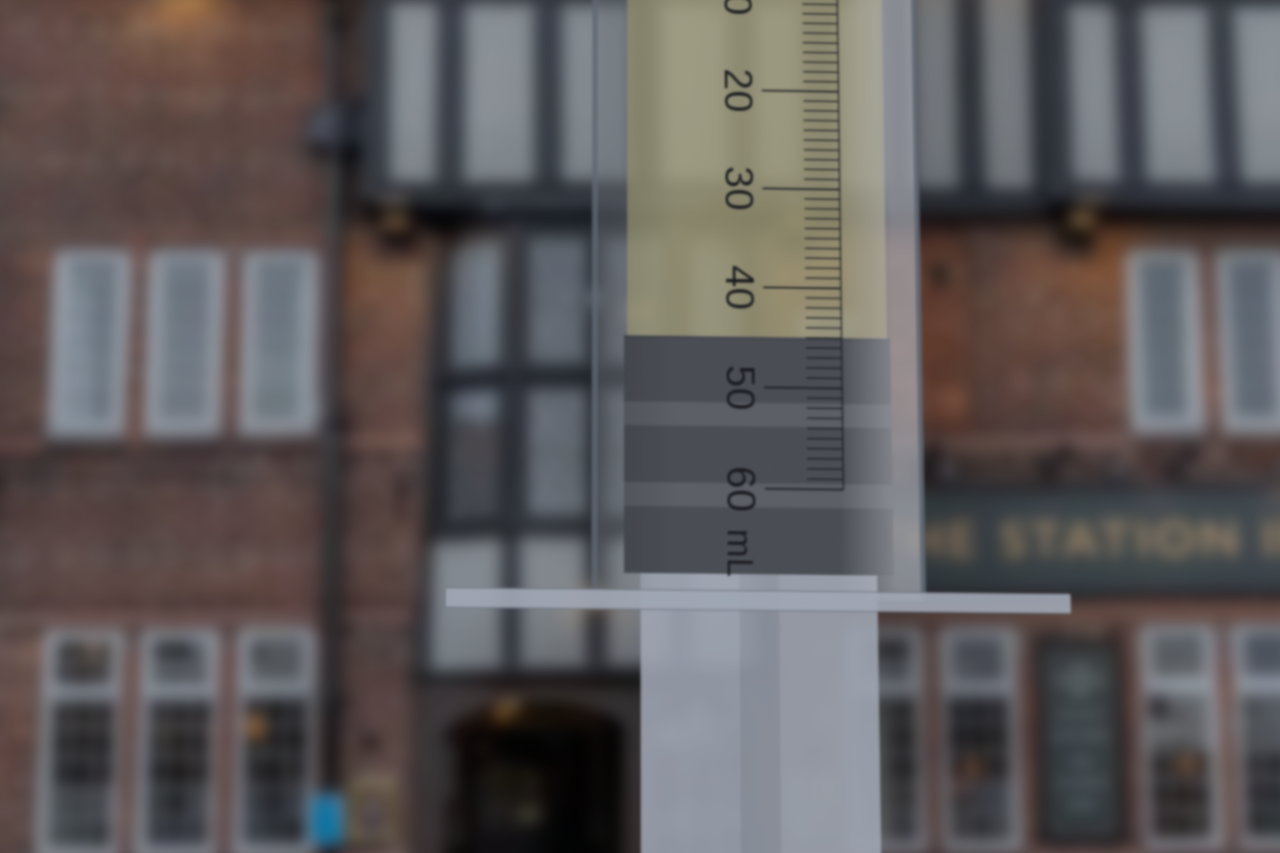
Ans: {"value": 45, "unit": "mL"}
